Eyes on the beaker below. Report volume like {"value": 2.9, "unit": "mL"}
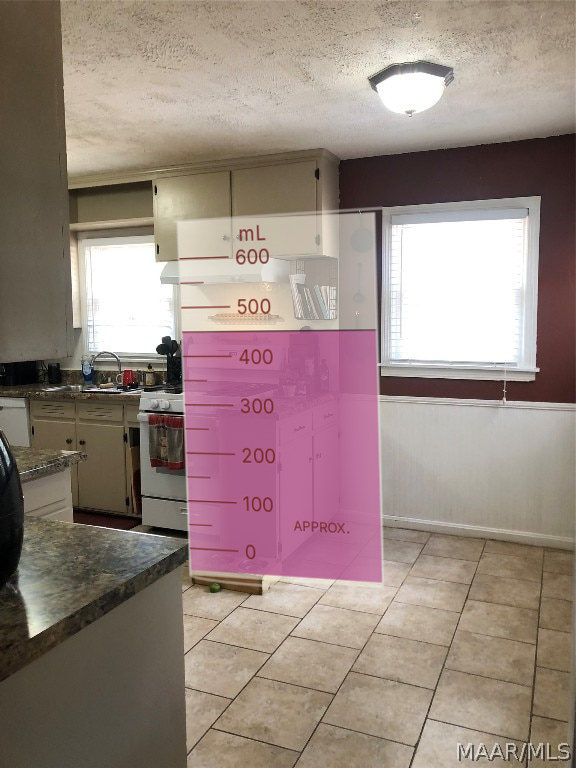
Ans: {"value": 450, "unit": "mL"}
